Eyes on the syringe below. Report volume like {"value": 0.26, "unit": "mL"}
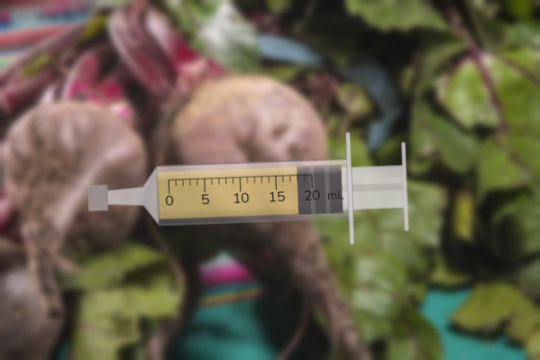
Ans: {"value": 18, "unit": "mL"}
